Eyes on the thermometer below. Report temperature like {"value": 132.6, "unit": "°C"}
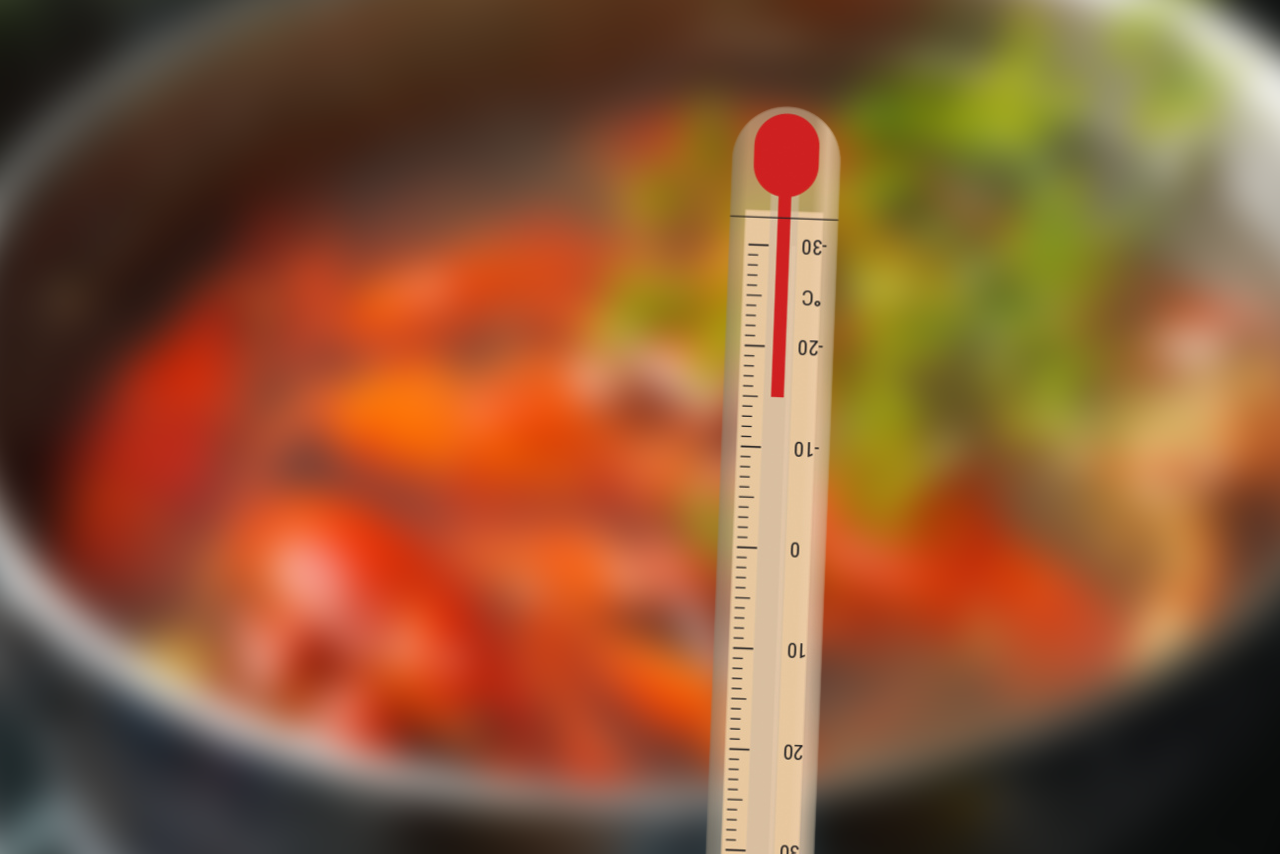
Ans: {"value": -15, "unit": "°C"}
